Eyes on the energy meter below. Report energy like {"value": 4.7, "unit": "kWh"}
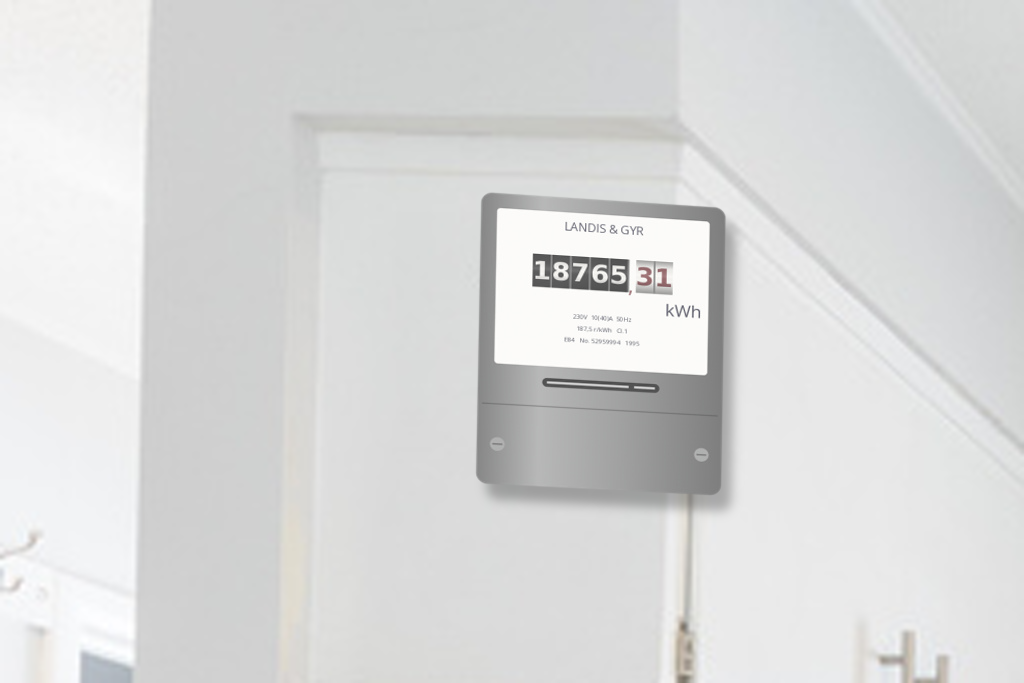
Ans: {"value": 18765.31, "unit": "kWh"}
